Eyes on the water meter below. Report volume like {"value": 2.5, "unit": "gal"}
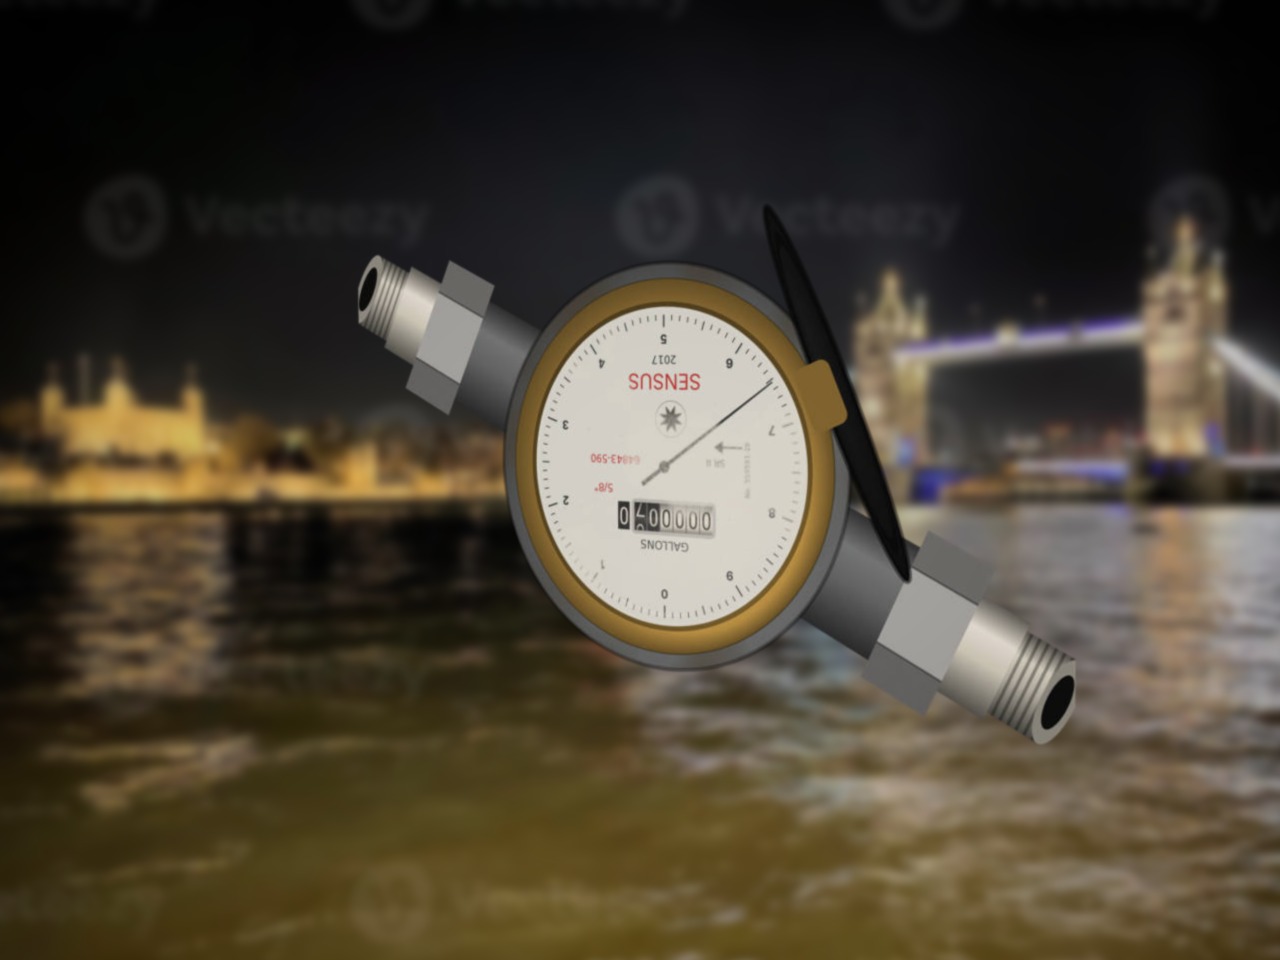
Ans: {"value": 66.5, "unit": "gal"}
